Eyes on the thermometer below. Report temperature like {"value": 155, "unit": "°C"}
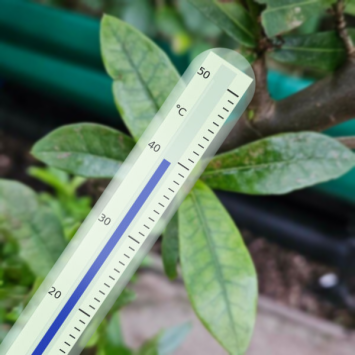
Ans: {"value": 39.5, "unit": "°C"}
